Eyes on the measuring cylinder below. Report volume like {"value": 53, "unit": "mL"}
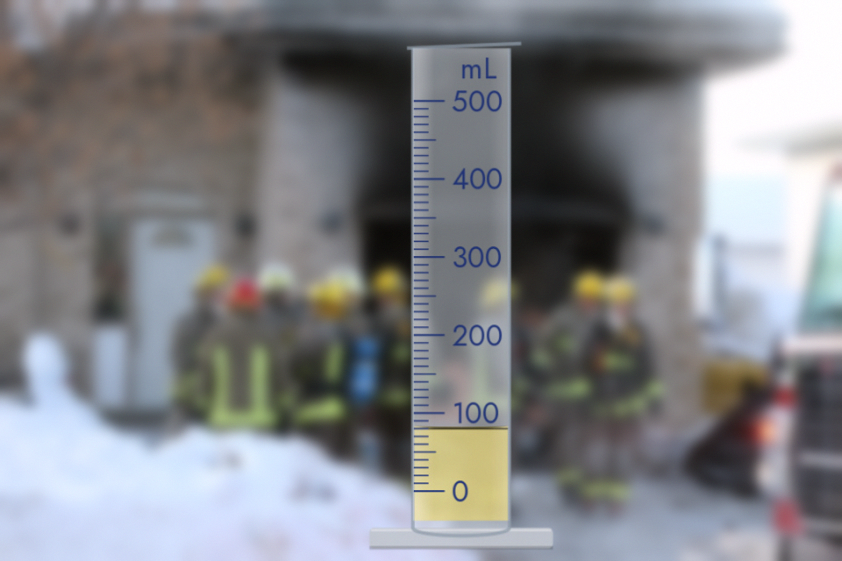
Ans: {"value": 80, "unit": "mL"}
